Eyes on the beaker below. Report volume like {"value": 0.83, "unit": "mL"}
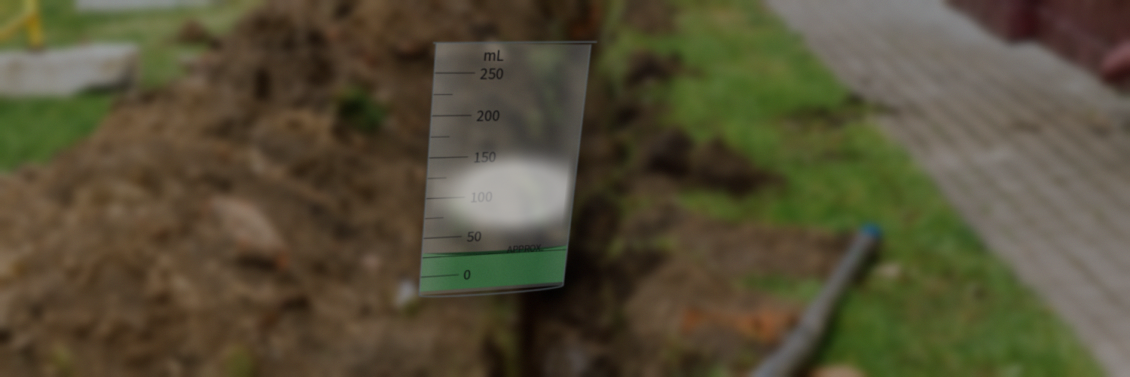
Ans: {"value": 25, "unit": "mL"}
